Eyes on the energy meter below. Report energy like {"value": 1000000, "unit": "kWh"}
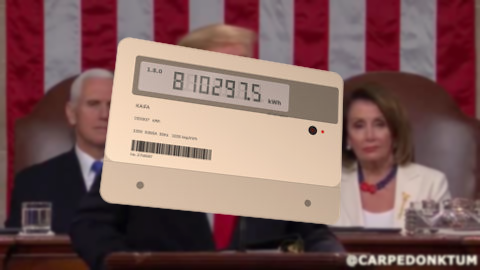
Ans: {"value": 810297.5, "unit": "kWh"}
